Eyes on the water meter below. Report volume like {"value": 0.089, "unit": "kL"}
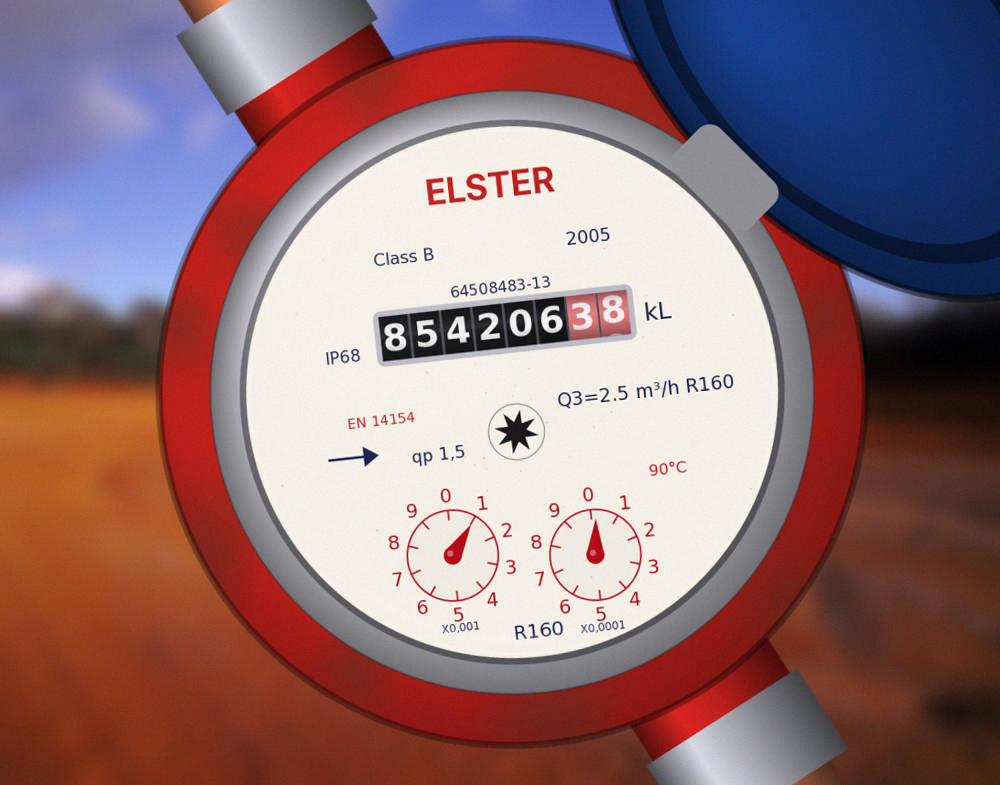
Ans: {"value": 854206.3810, "unit": "kL"}
